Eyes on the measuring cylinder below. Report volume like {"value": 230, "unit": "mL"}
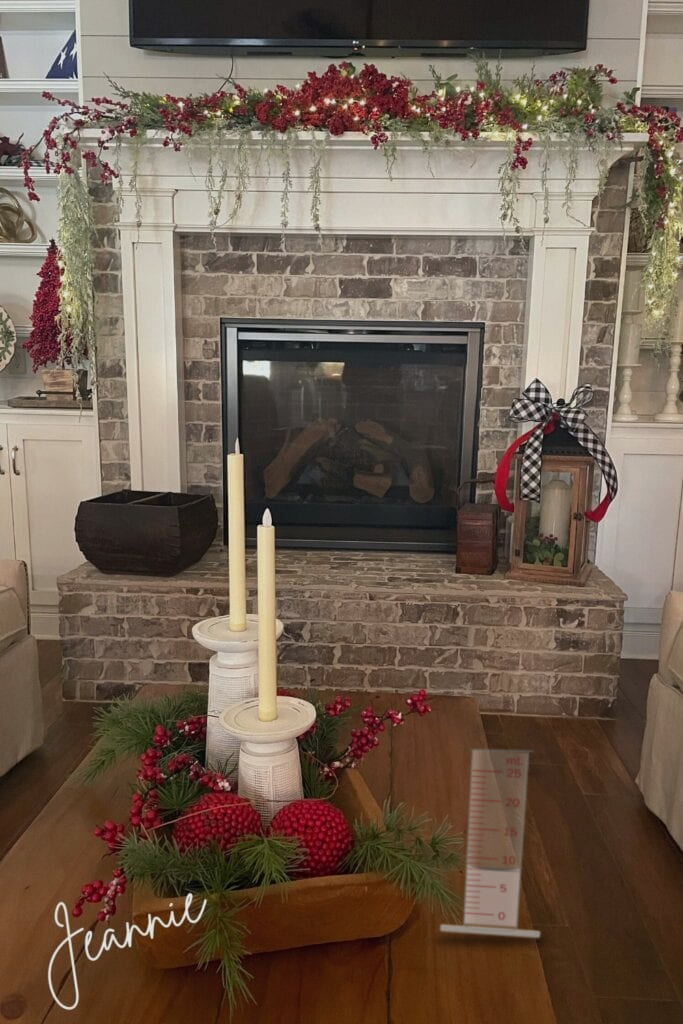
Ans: {"value": 8, "unit": "mL"}
